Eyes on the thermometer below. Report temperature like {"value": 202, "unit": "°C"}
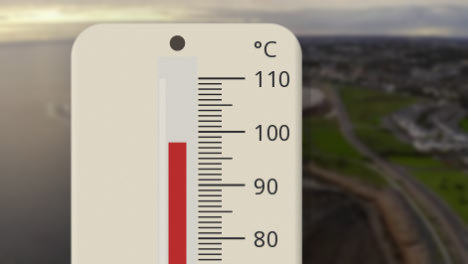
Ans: {"value": 98, "unit": "°C"}
